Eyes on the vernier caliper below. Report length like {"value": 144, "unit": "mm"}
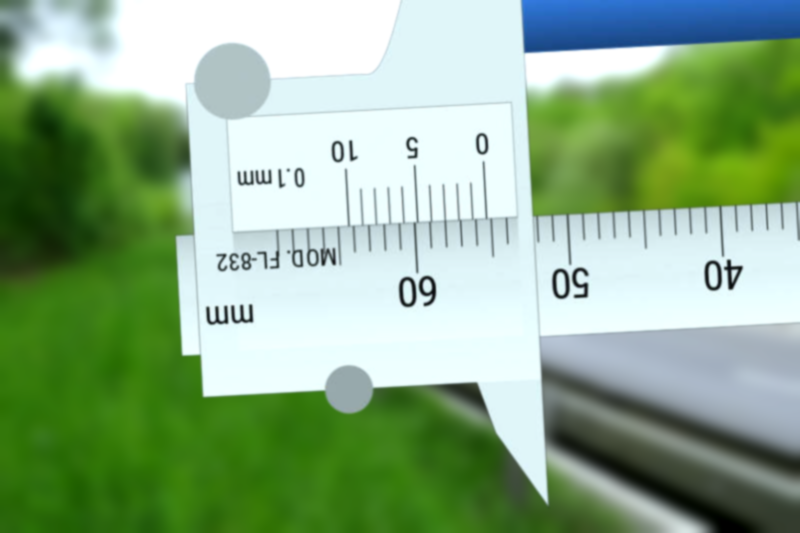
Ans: {"value": 55.3, "unit": "mm"}
